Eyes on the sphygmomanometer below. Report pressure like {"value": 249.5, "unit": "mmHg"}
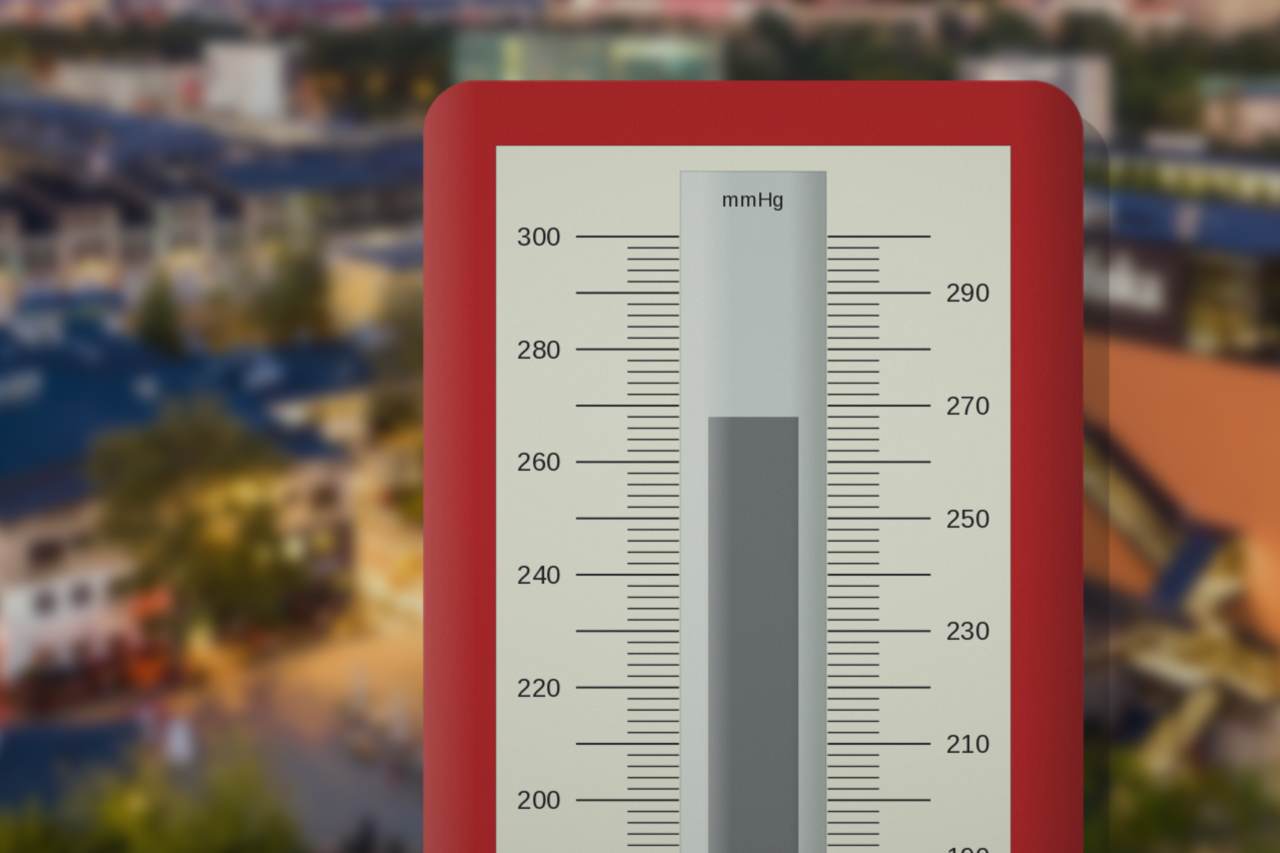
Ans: {"value": 268, "unit": "mmHg"}
